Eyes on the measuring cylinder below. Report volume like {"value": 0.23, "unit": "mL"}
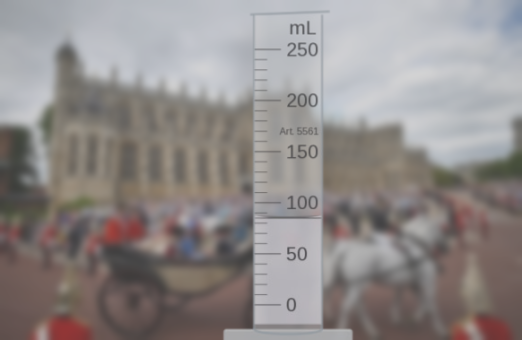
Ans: {"value": 85, "unit": "mL"}
